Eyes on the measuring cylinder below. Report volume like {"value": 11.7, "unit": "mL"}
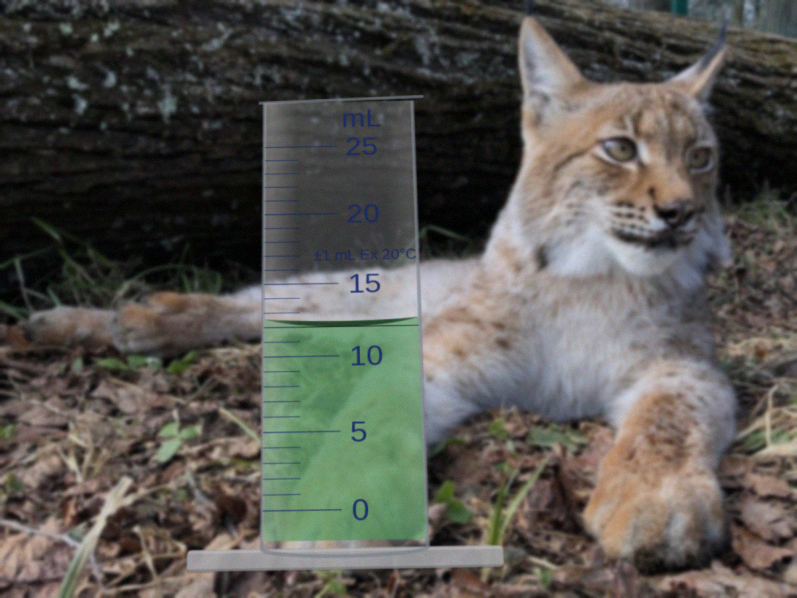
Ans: {"value": 12, "unit": "mL"}
